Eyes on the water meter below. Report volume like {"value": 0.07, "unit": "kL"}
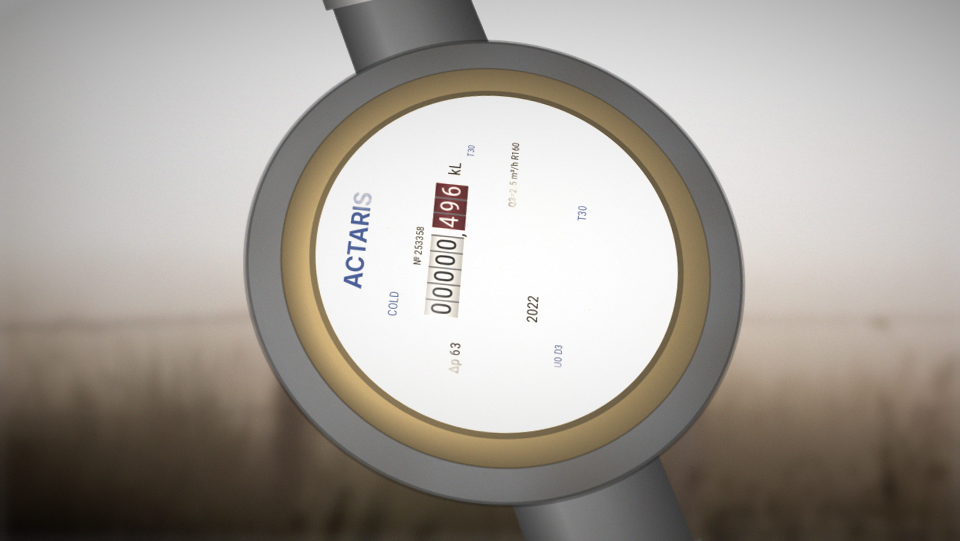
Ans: {"value": 0.496, "unit": "kL"}
